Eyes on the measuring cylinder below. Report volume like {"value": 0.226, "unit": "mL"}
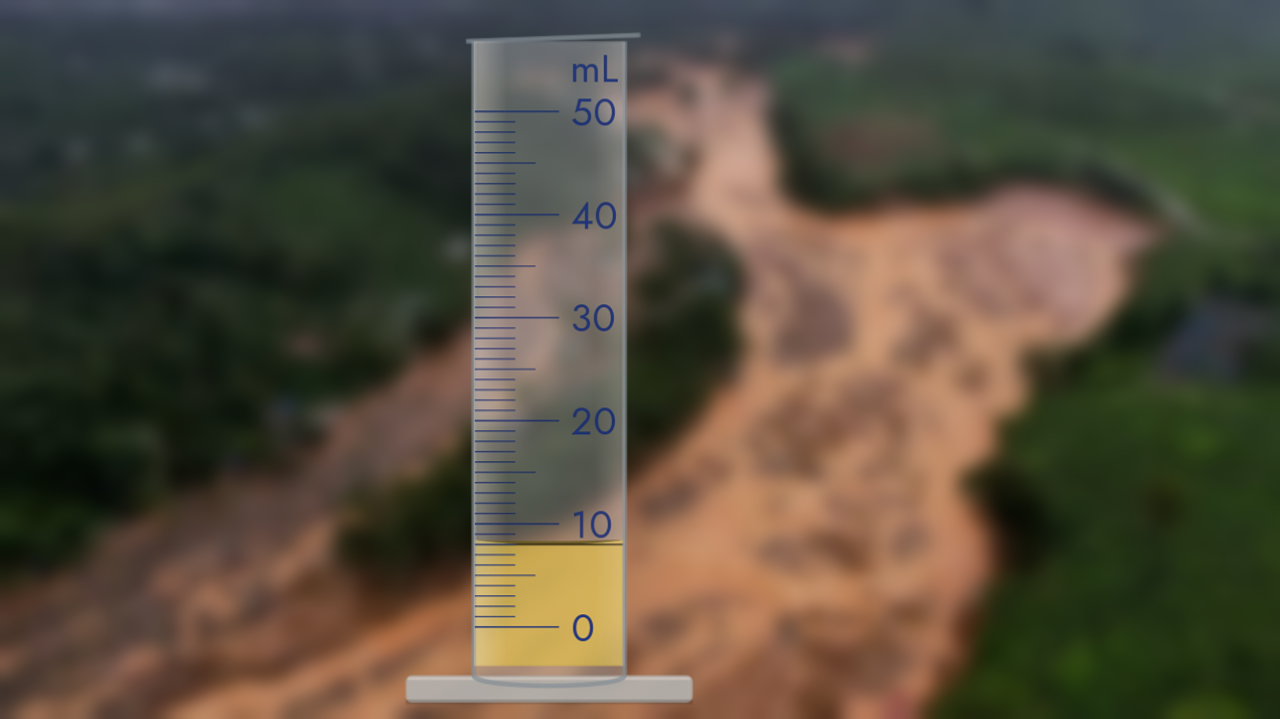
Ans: {"value": 8, "unit": "mL"}
